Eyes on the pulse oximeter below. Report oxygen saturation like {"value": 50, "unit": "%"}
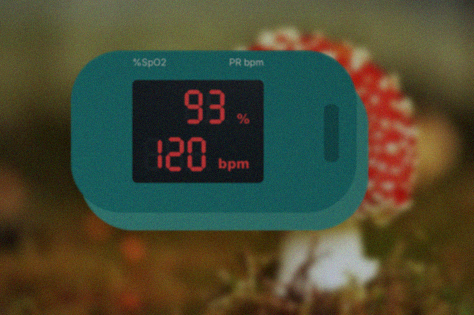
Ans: {"value": 93, "unit": "%"}
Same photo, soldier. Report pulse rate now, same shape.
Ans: {"value": 120, "unit": "bpm"}
